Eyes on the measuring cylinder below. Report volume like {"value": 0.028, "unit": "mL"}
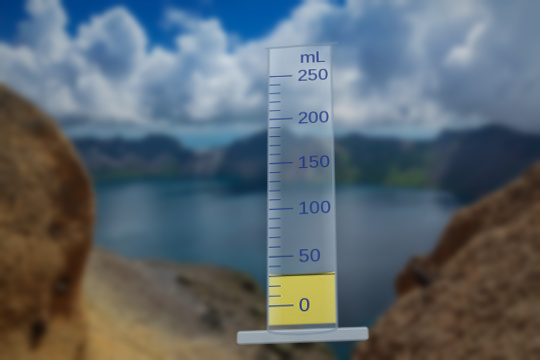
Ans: {"value": 30, "unit": "mL"}
